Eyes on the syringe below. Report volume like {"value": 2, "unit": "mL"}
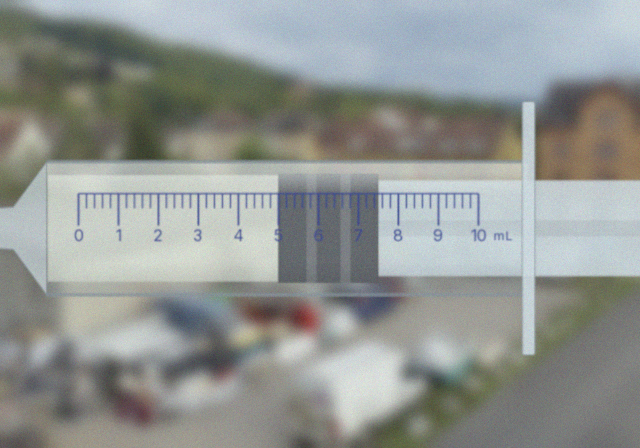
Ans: {"value": 5, "unit": "mL"}
